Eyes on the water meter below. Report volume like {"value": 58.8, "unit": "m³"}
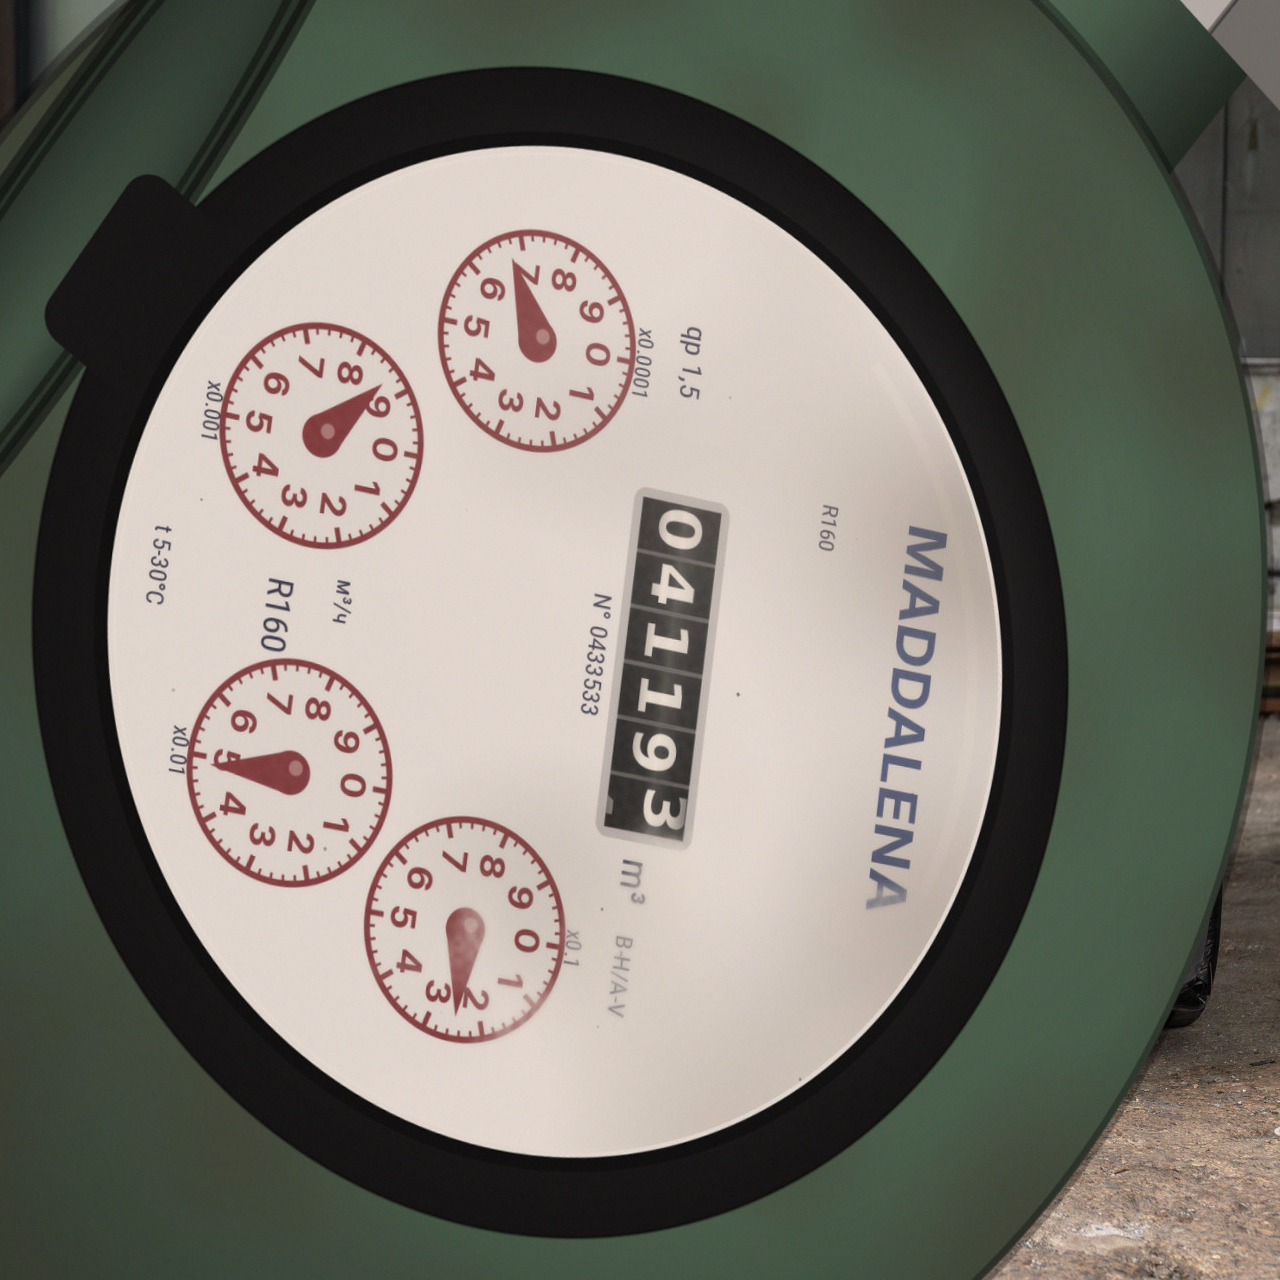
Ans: {"value": 41193.2486, "unit": "m³"}
